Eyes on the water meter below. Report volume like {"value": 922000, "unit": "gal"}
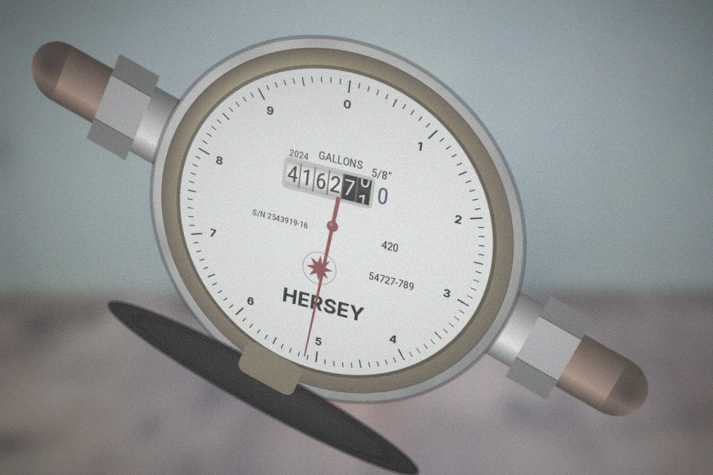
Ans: {"value": 4162705.1, "unit": "gal"}
